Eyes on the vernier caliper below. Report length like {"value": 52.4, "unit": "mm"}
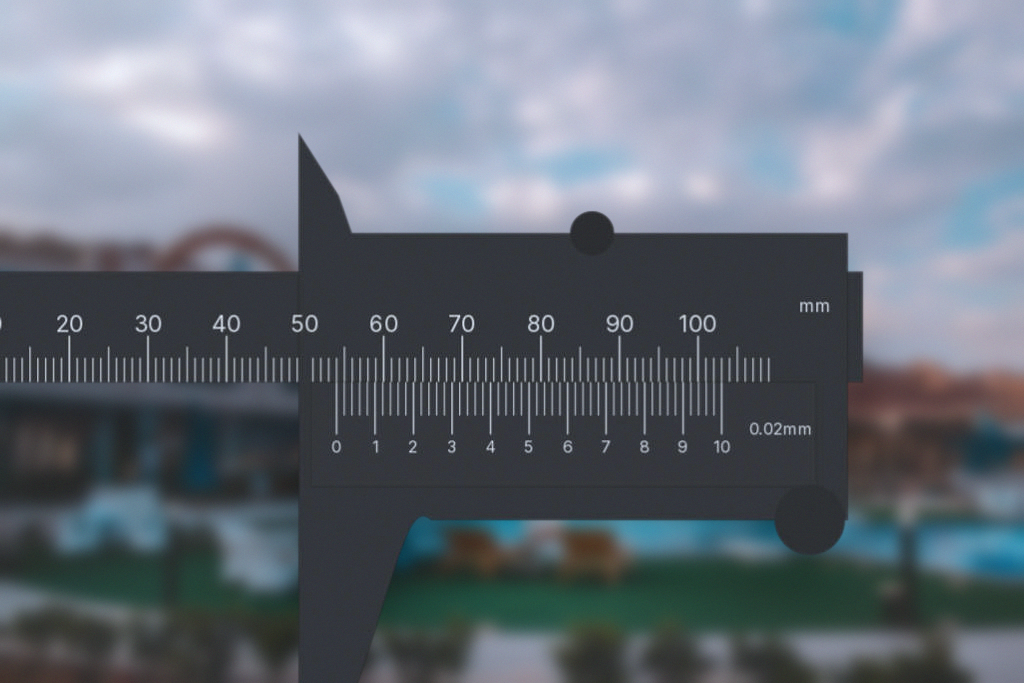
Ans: {"value": 54.0, "unit": "mm"}
